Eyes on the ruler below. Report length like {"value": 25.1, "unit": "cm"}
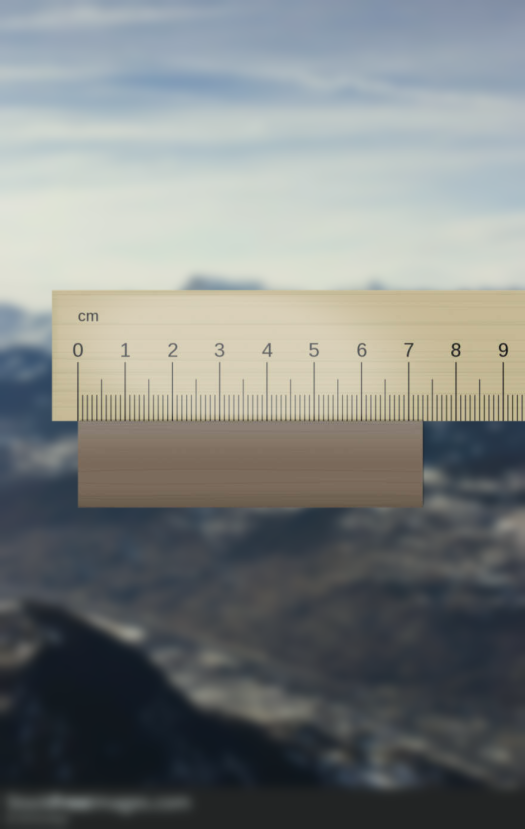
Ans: {"value": 7.3, "unit": "cm"}
